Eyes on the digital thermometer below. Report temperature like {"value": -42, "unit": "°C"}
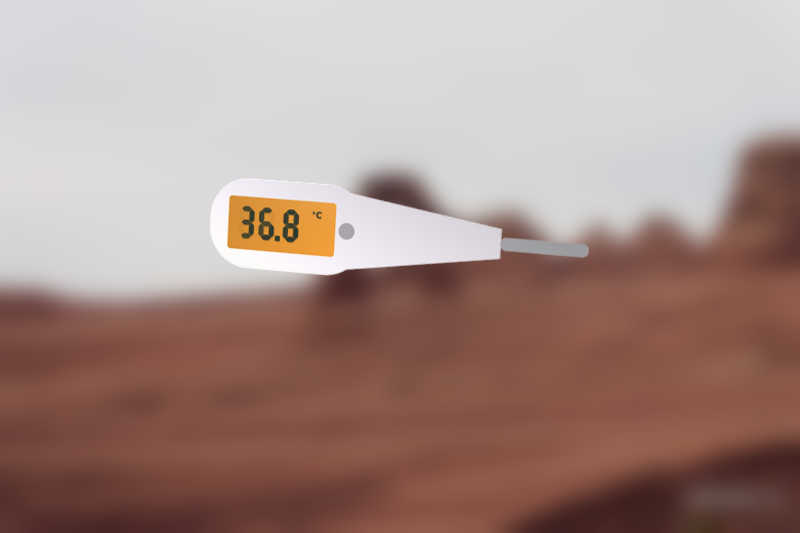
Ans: {"value": 36.8, "unit": "°C"}
